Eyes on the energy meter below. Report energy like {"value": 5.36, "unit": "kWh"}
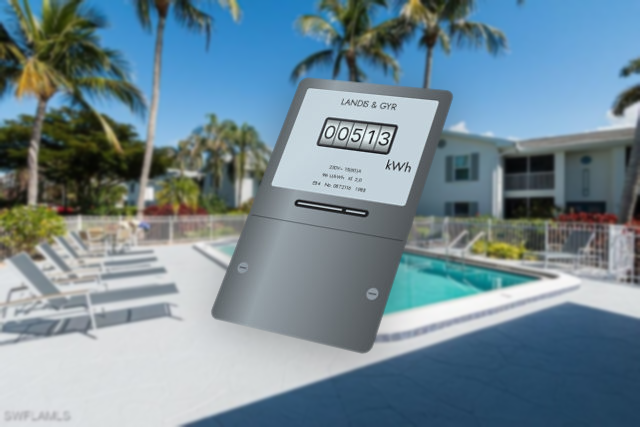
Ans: {"value": 513, "unit": "kWh"}
